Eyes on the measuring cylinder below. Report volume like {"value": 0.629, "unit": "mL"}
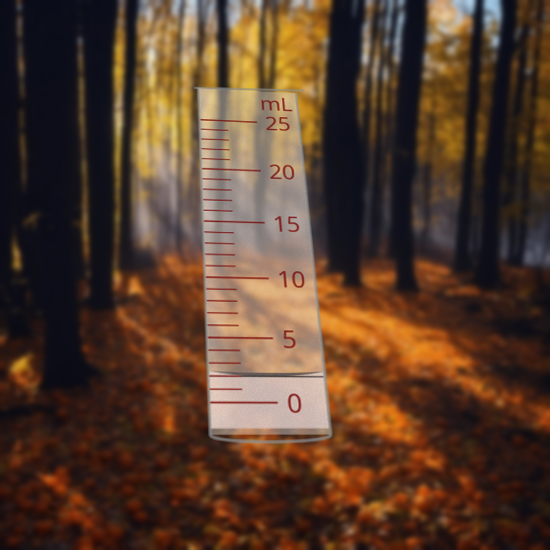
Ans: {"value": 2, "unit": "mL"}
